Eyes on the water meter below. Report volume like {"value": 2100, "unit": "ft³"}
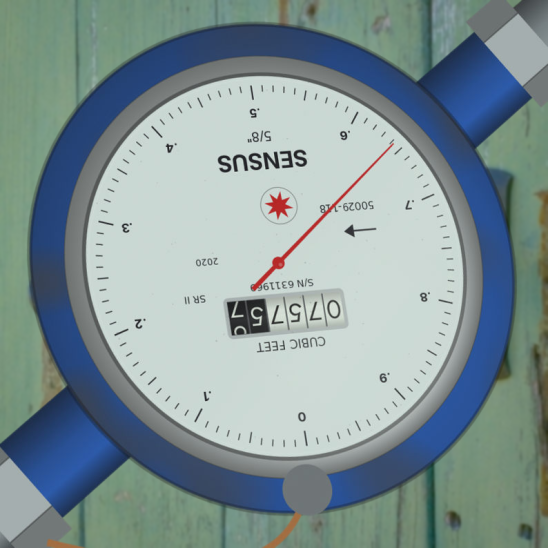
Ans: {"value": 75756.64, "unit": "ft³"}
